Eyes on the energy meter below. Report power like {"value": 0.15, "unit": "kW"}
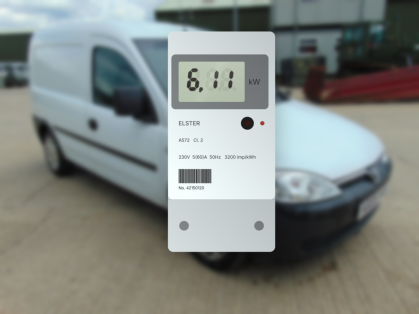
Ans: {"value": 6.11, "unit": "kW"}
